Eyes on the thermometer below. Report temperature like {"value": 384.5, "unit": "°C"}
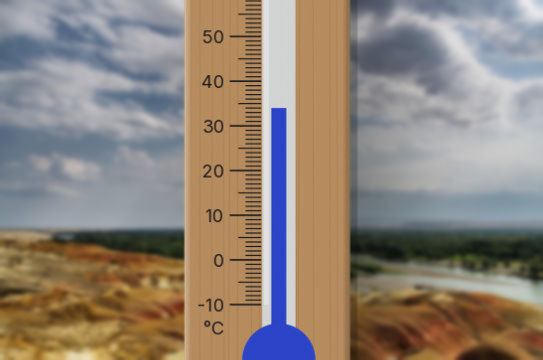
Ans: {"value": 34, "unit": "°C"}
